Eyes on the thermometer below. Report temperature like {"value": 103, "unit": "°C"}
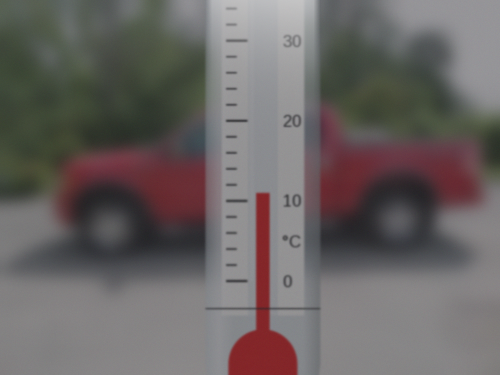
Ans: {"value": 11, "unit": "°C"}
